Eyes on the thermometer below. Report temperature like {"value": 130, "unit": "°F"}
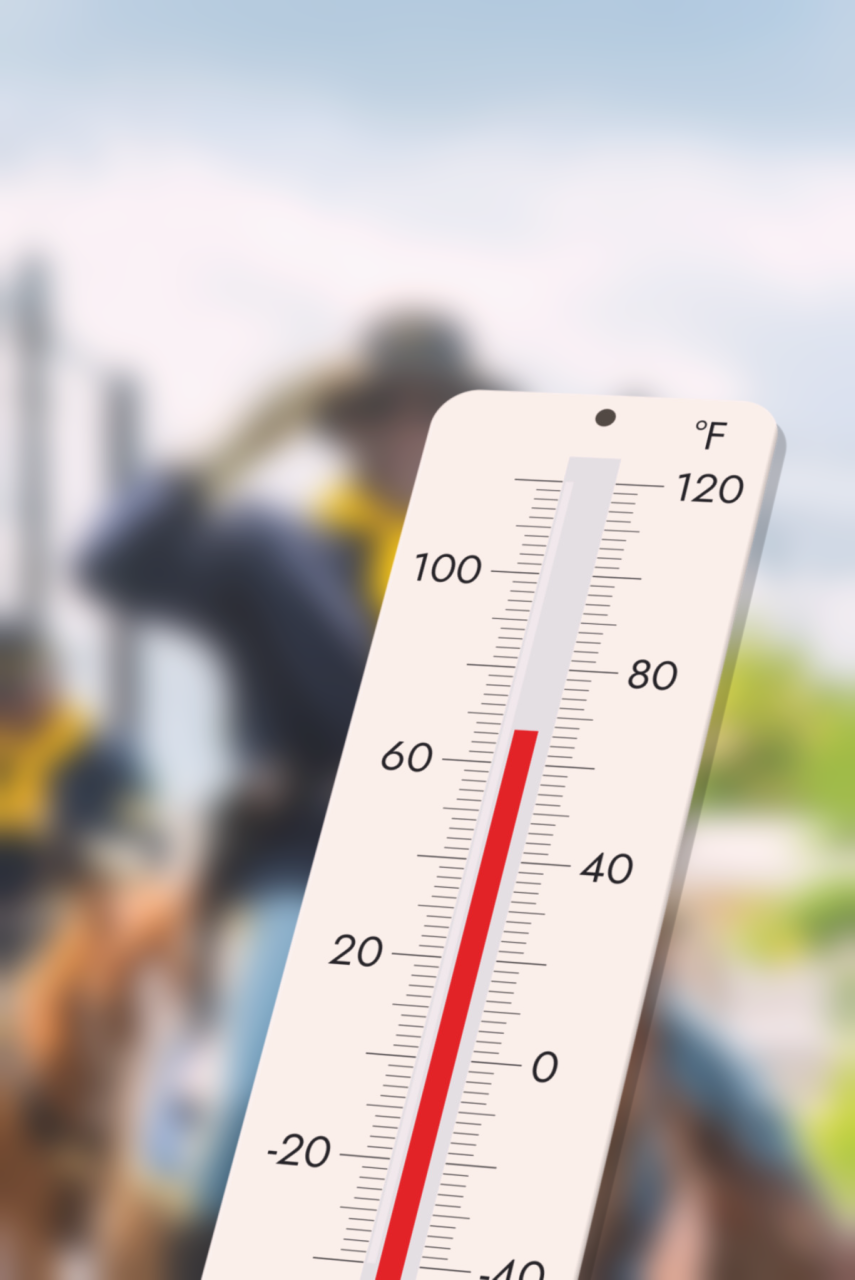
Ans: {"value": 67, "unit": "°F"}
